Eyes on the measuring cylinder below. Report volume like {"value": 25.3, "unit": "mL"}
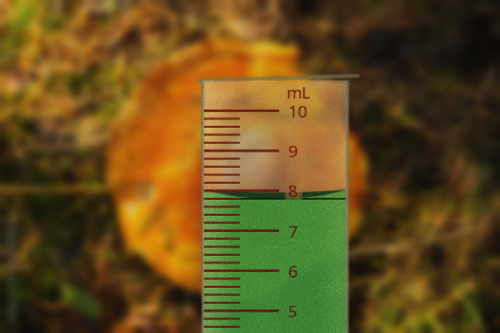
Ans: {"value": 7.8, "unit": "mL"}
